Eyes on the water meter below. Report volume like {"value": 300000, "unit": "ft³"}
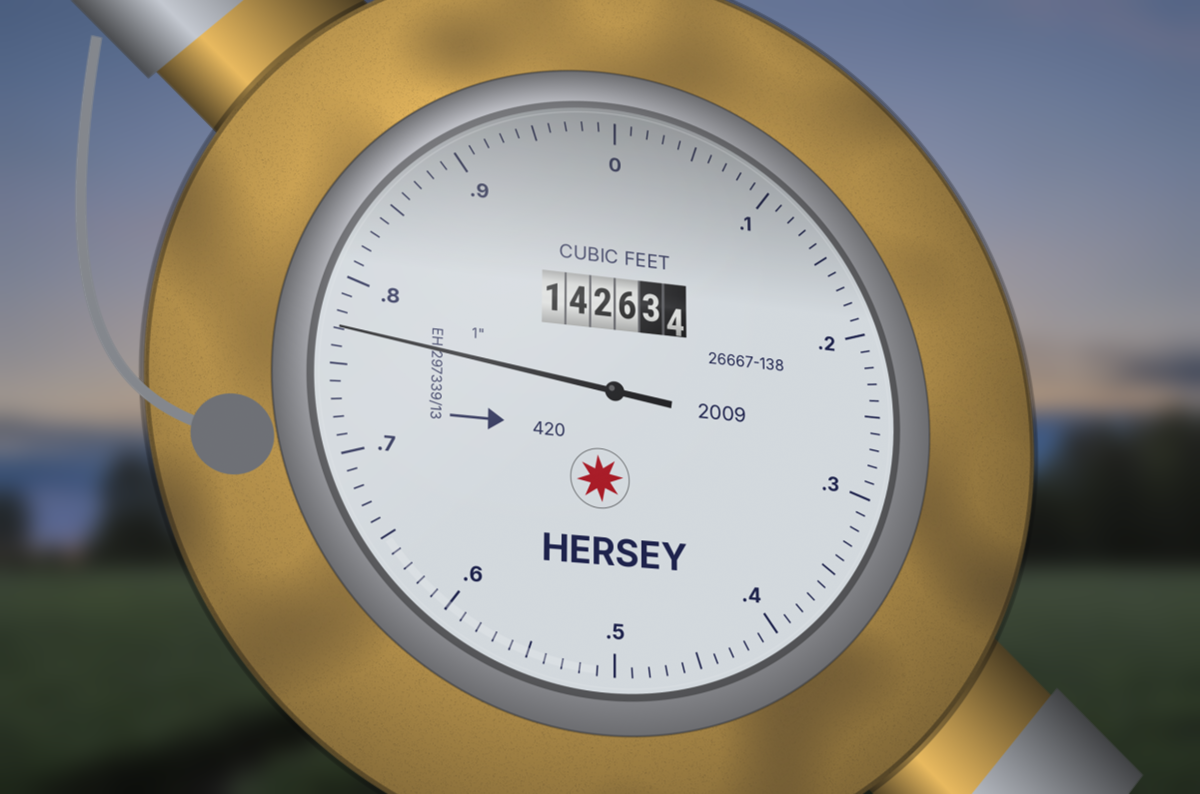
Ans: {"value": 142633.77, "unit": "ft³"}
